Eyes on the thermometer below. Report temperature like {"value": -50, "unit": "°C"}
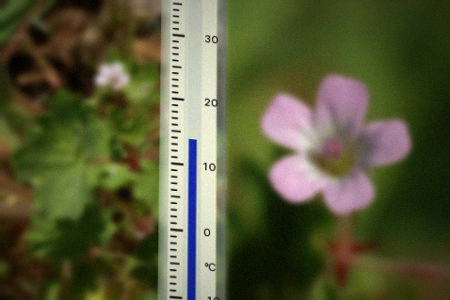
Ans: {"value": 14, "unit": "°C"}
